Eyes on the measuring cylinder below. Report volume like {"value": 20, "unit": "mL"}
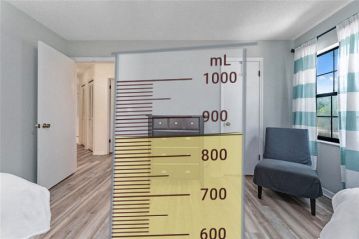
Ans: {"value": 850, "unit": "mL"}
